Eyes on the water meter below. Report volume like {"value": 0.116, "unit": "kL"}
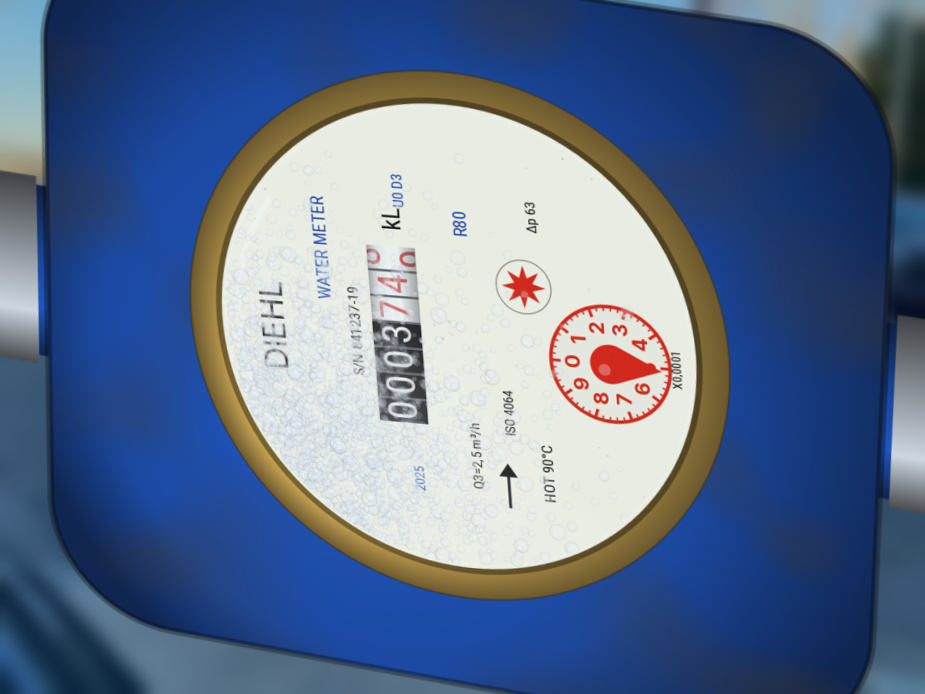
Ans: {"value": 3.7485, "unit": "kL"}
